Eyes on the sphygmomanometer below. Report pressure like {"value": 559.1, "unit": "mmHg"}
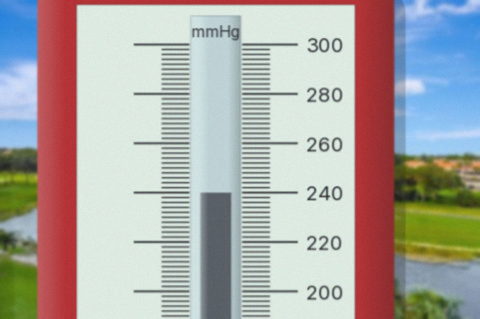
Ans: {"value": 240, "unit": "mmHg"}
